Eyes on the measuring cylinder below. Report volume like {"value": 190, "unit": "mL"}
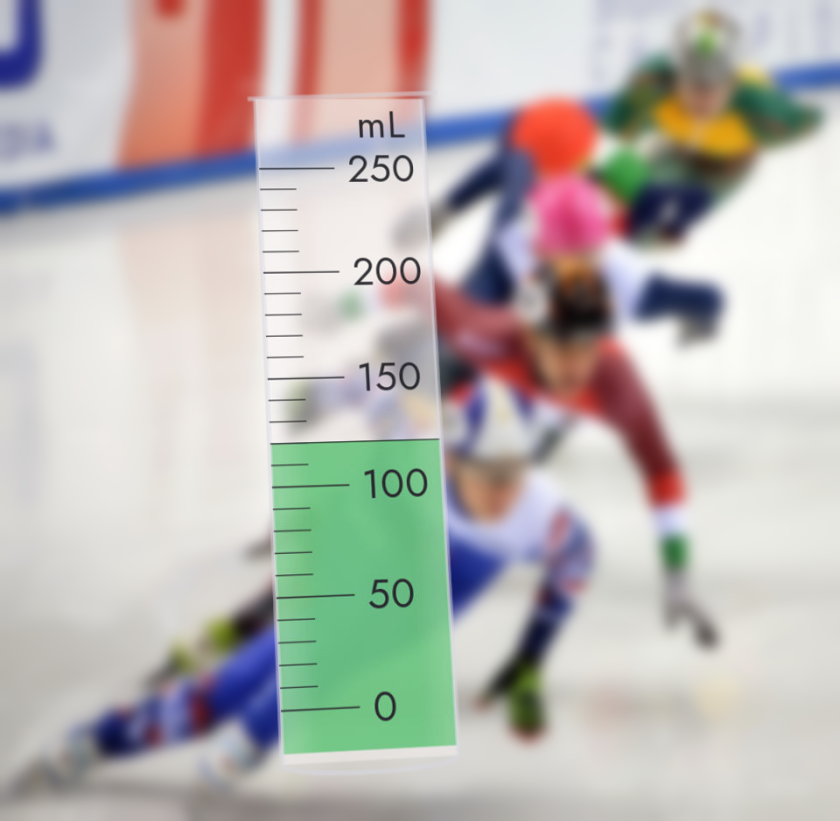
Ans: {"value": 120, "unit": "mL"}
